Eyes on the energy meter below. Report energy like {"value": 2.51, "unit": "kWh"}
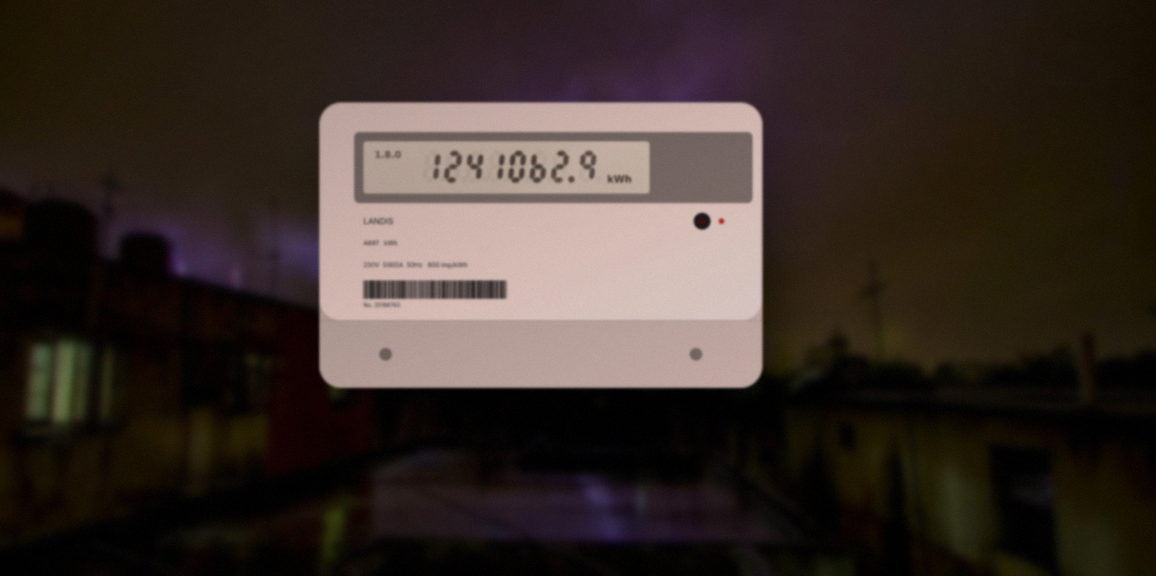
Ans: {"value": 1241062.9, "unit": "kWh"}
